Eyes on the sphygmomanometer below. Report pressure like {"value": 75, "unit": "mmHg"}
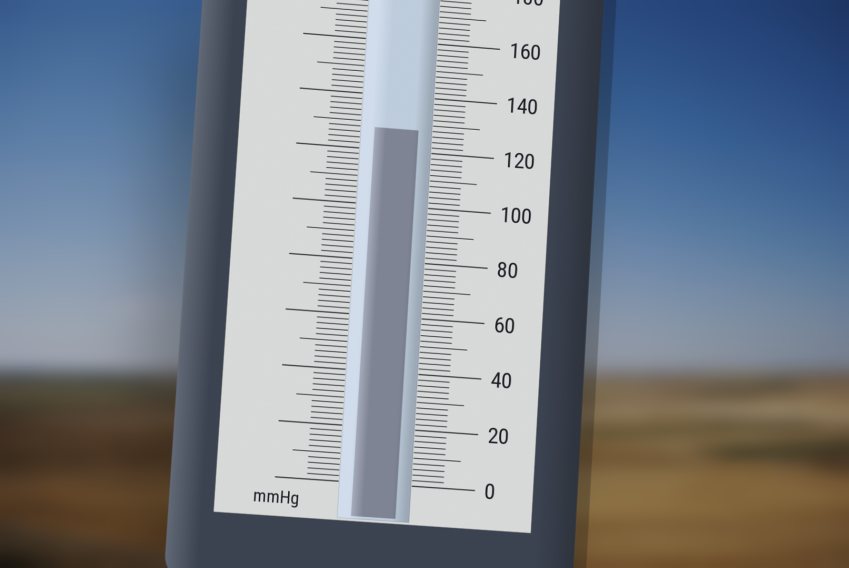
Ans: {"value": 128, "unit": "mmHg"}
